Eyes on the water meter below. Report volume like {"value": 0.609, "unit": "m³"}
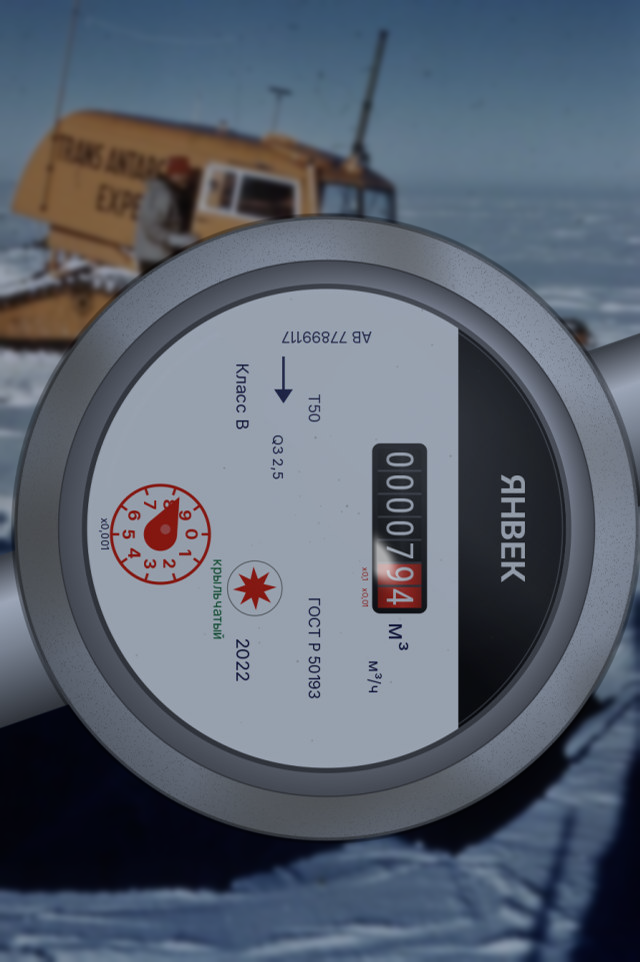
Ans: {"value": 7.948, "unit": "m³"}
